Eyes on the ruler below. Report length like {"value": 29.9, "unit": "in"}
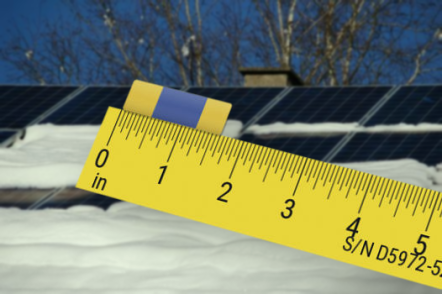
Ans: {"value": 1.625, "unit": "in"}
